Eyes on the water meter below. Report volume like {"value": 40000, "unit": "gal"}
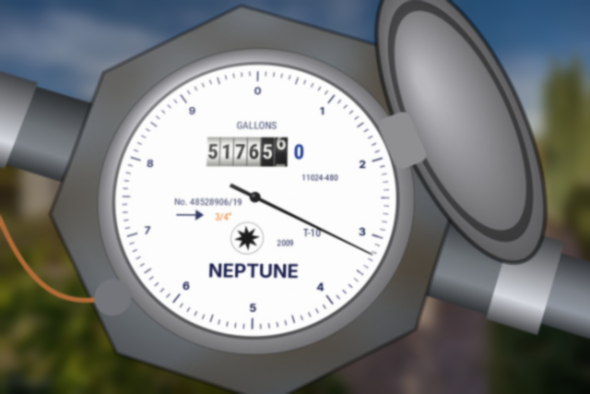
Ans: {"value": 5176563.2, "unit": "gal"}
